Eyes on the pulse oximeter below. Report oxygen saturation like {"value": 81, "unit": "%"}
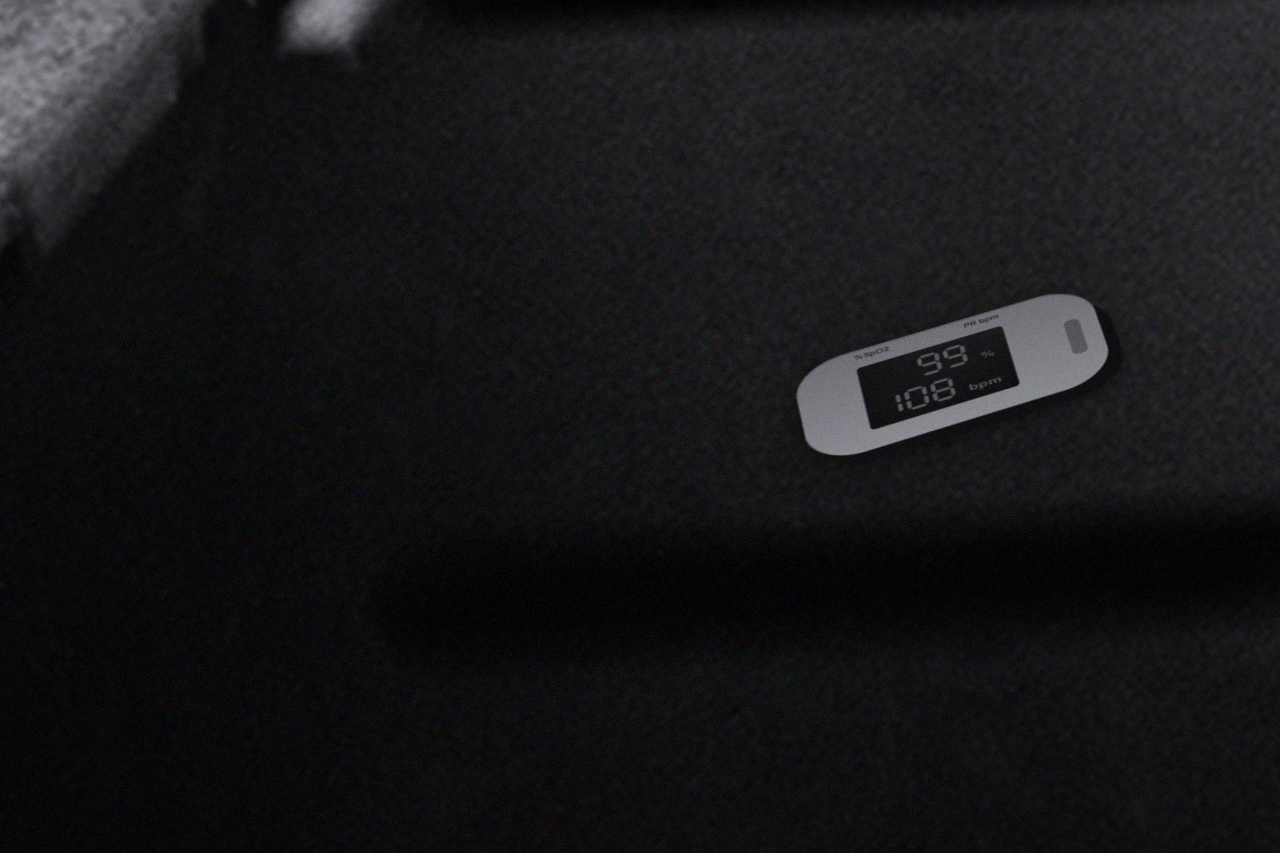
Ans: {"value": 99, "unit": "%"}
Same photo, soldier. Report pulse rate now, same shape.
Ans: {"value": 108, "unit": "bpm"}
